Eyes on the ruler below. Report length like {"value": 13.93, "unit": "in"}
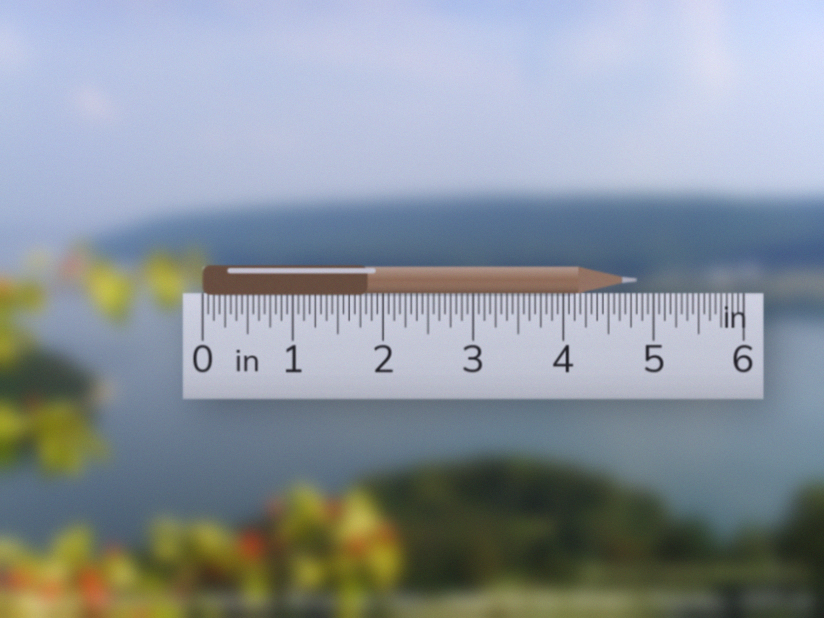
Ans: {"value": 4.8125, "unit": "in"}
